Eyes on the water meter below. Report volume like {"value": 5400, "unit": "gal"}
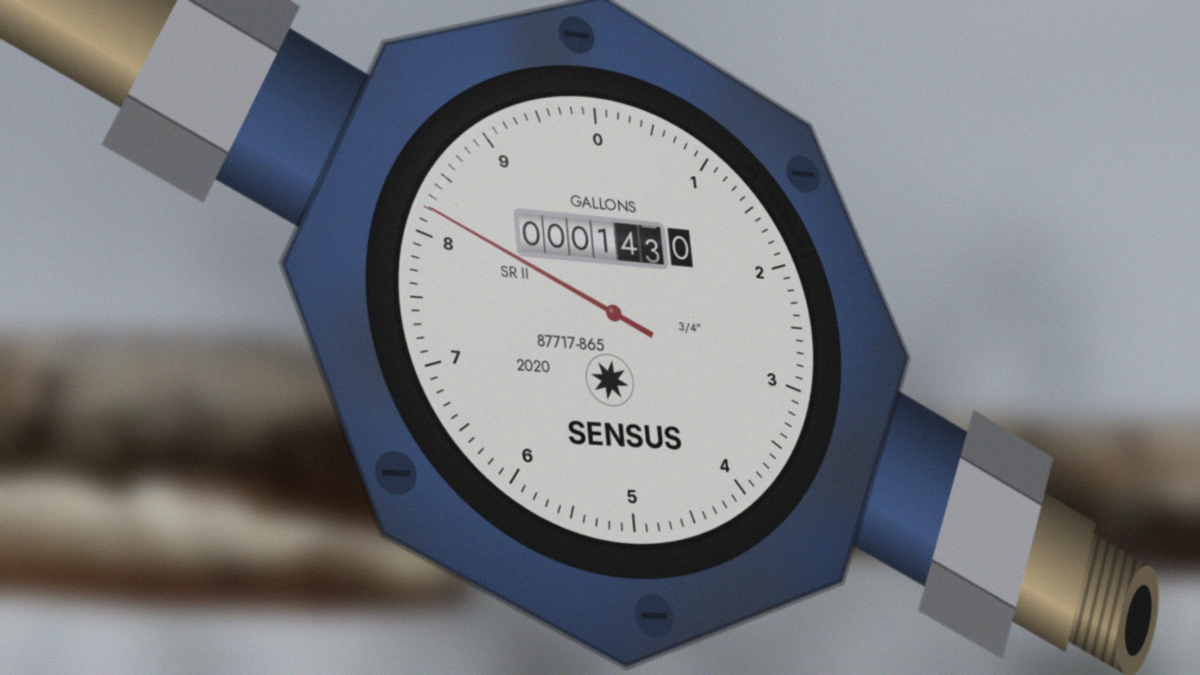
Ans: {"value": 1428.2, "unit": "gal"}
